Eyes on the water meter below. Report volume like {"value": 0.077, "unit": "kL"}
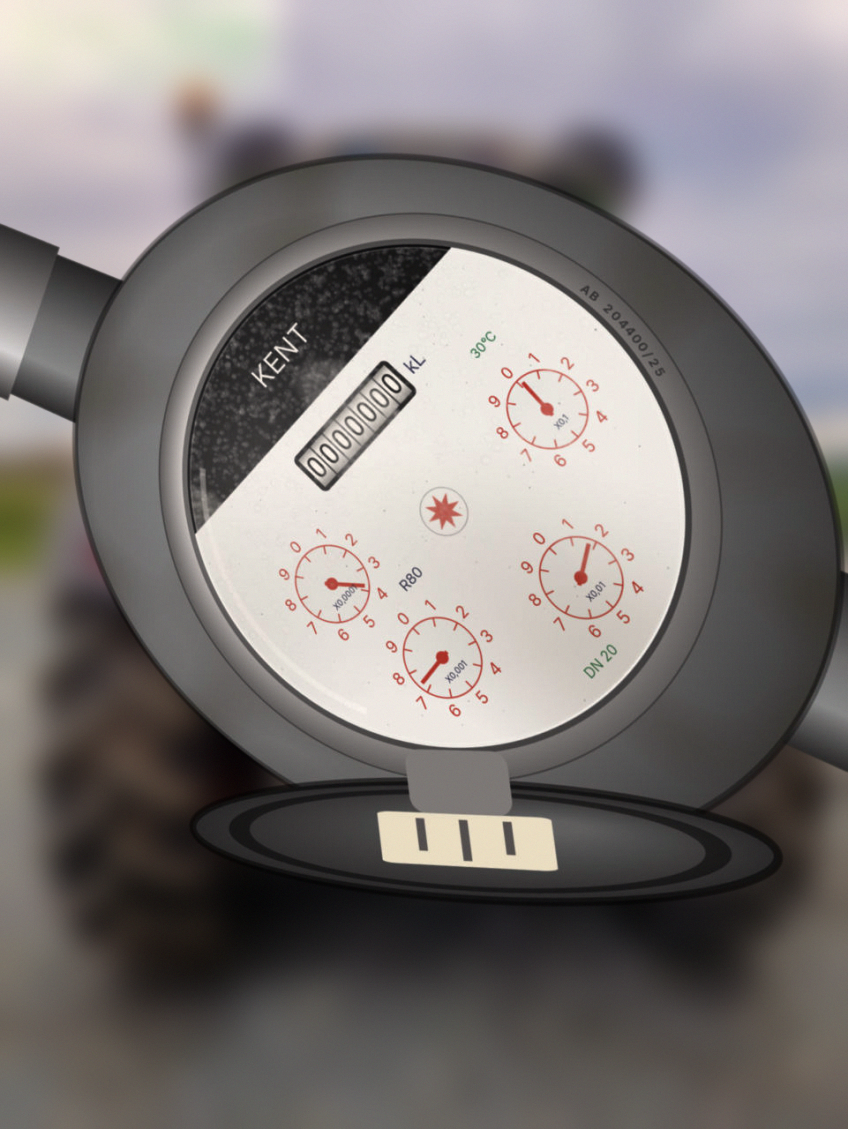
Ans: {"value": 0.0173, "unit": "kL"}
